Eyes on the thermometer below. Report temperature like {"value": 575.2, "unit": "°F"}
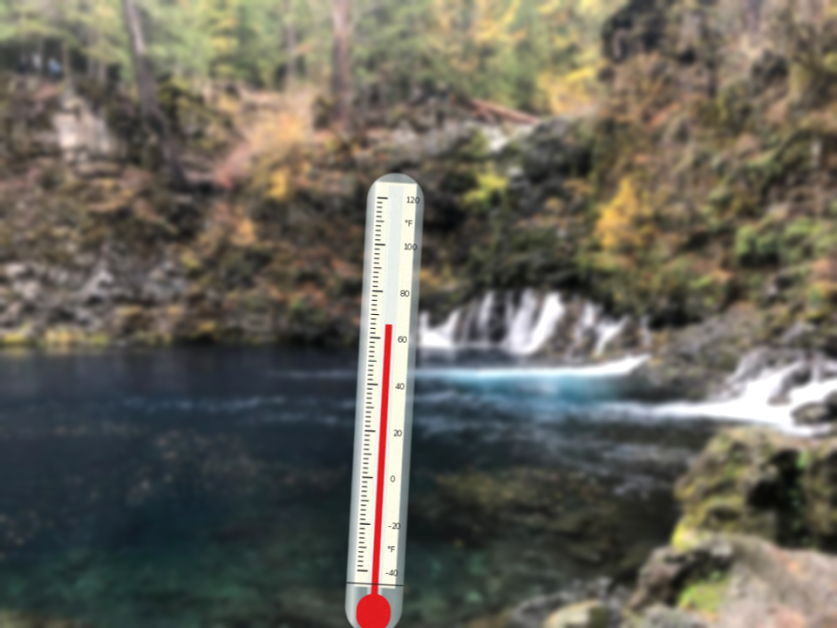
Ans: {"value": 66, "unit": "°F"}
